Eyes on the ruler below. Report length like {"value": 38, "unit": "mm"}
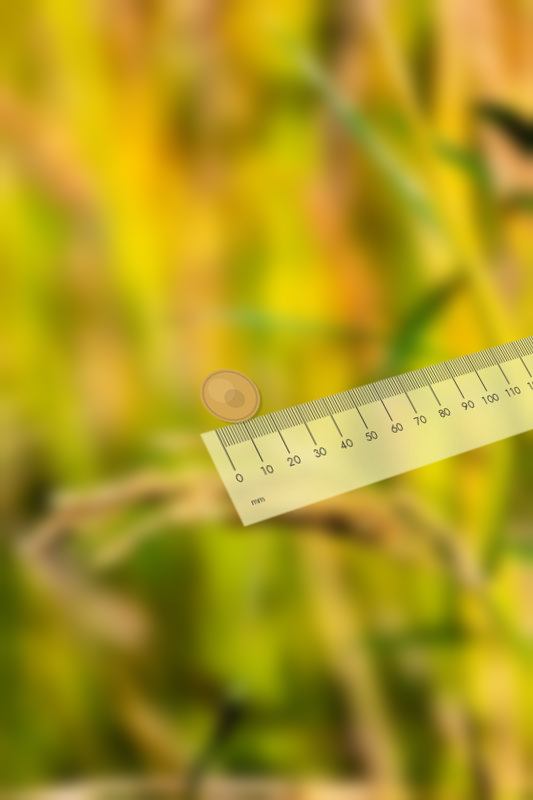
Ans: {"value": 20, "unit": "mm"}
